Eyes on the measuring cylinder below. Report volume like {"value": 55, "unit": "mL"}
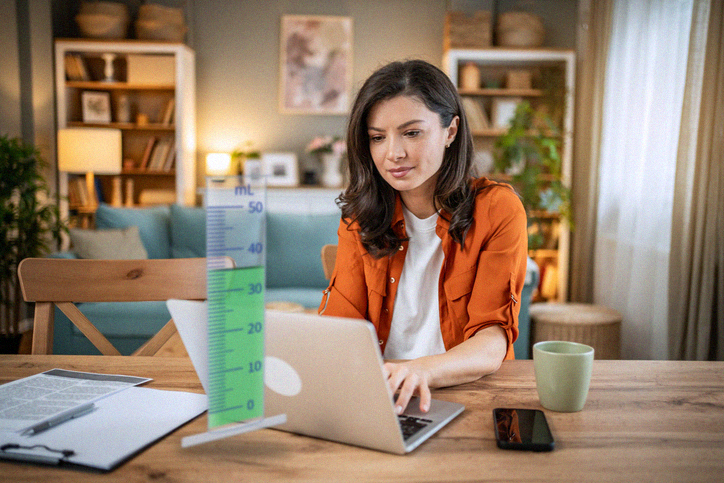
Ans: {"value": 35, "unit": "mL"}
